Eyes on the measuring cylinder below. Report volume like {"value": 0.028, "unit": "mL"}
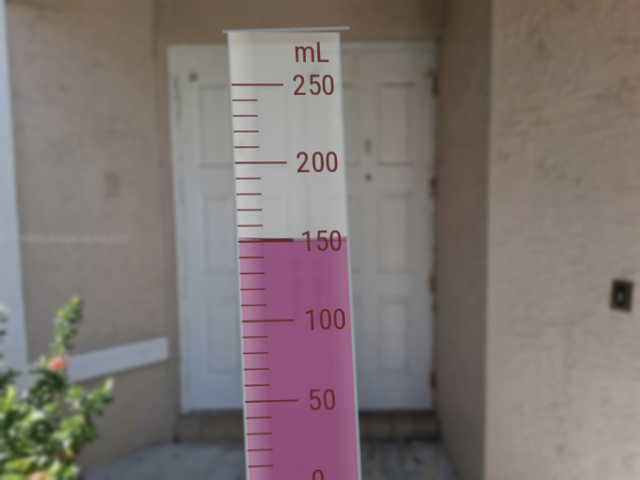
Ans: {"value": 150, "unit": "mL"}
